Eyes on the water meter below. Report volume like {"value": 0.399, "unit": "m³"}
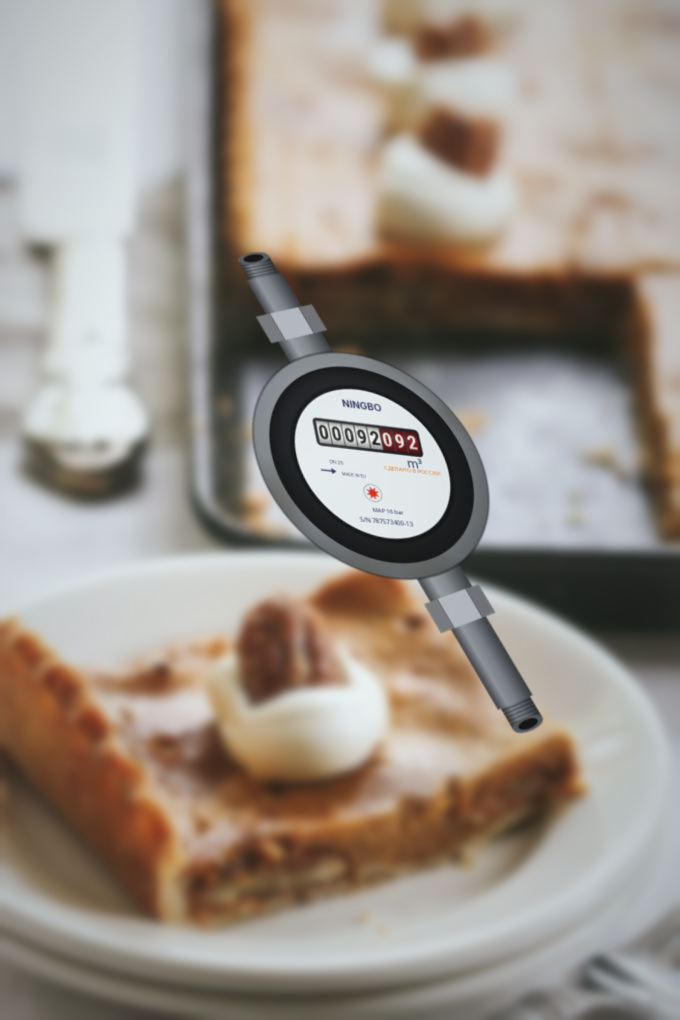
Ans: {"value": 92.092, "unit": "m³"}
